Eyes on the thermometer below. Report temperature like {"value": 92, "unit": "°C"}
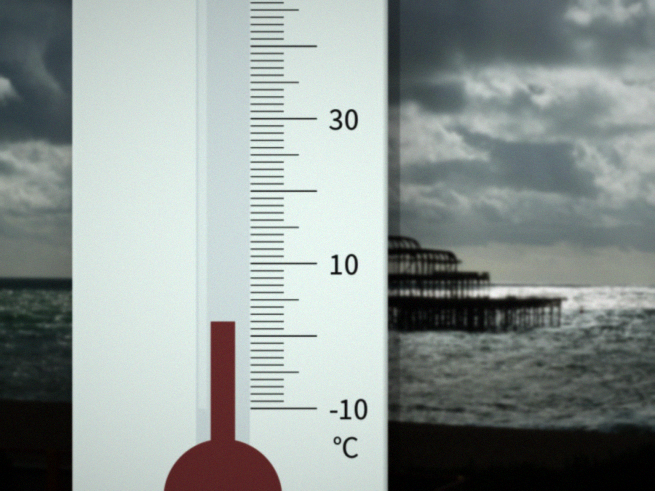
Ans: {"value": 2, "unit": "°C"}
